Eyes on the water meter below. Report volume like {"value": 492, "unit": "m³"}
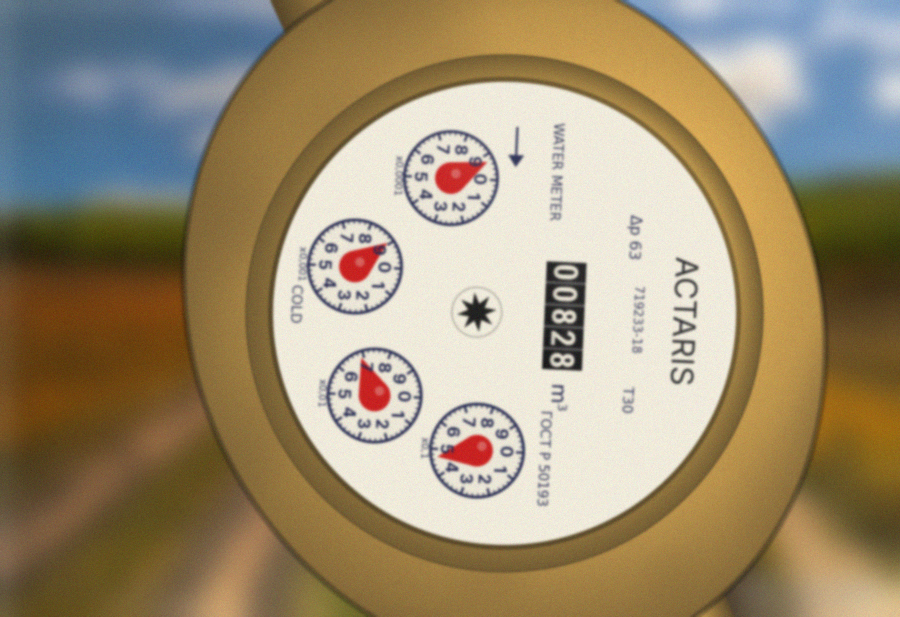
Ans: {"value": 828.4689, "unit": "m³"}
